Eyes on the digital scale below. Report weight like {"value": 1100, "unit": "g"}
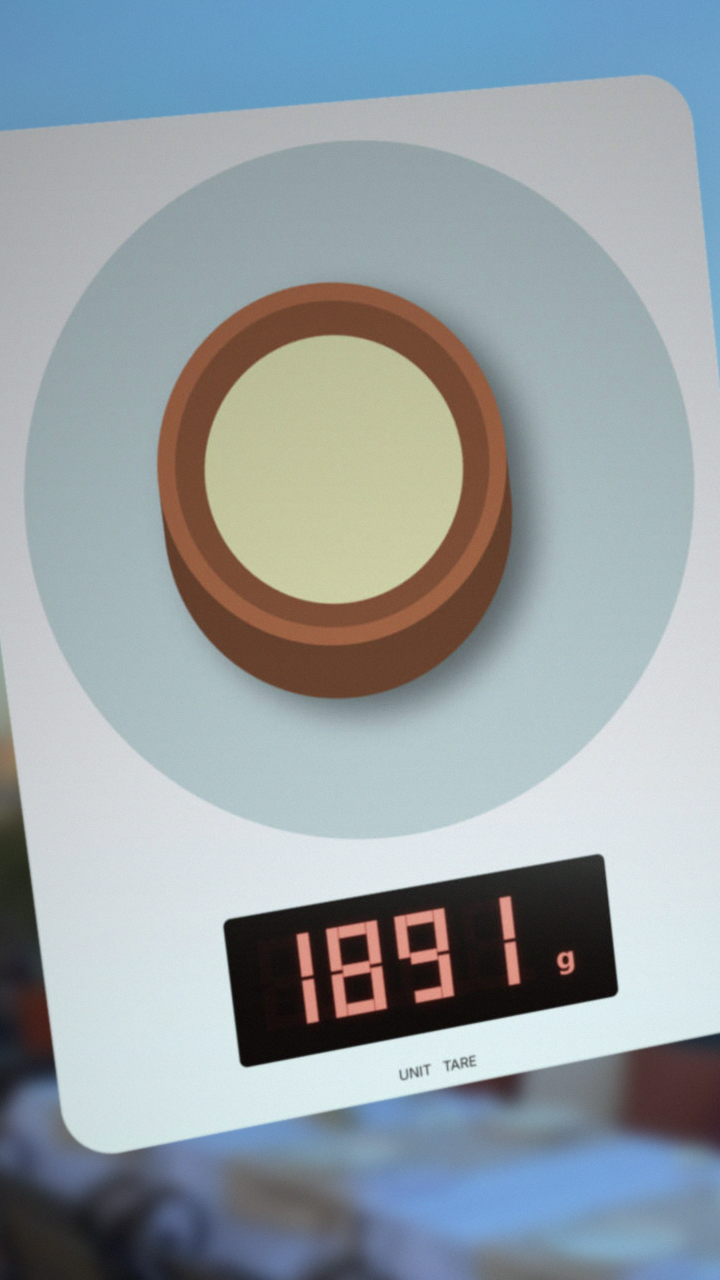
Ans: {"value": 1891, "unit": "g"}
